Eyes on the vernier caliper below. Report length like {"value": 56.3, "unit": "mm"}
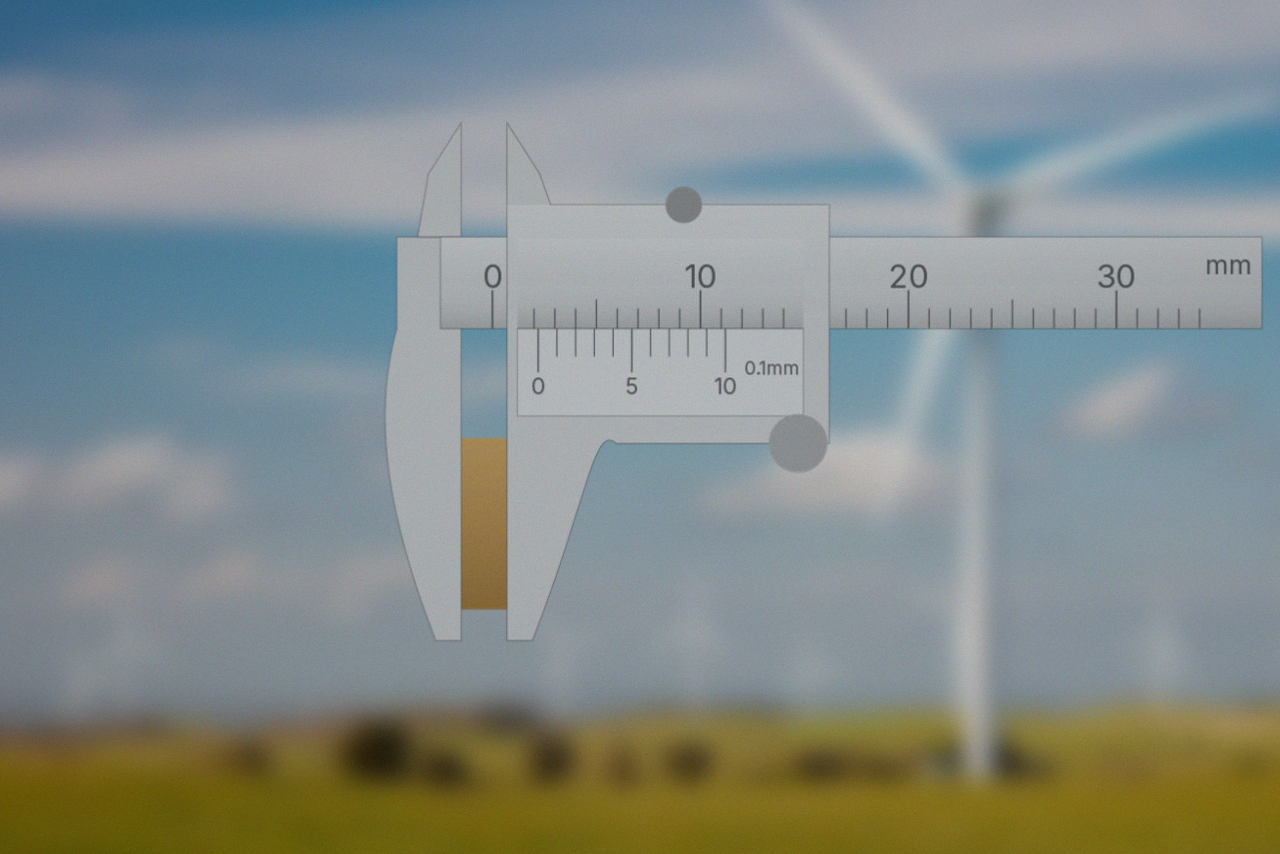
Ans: {"value": 2.2, "unit": "mm"}
